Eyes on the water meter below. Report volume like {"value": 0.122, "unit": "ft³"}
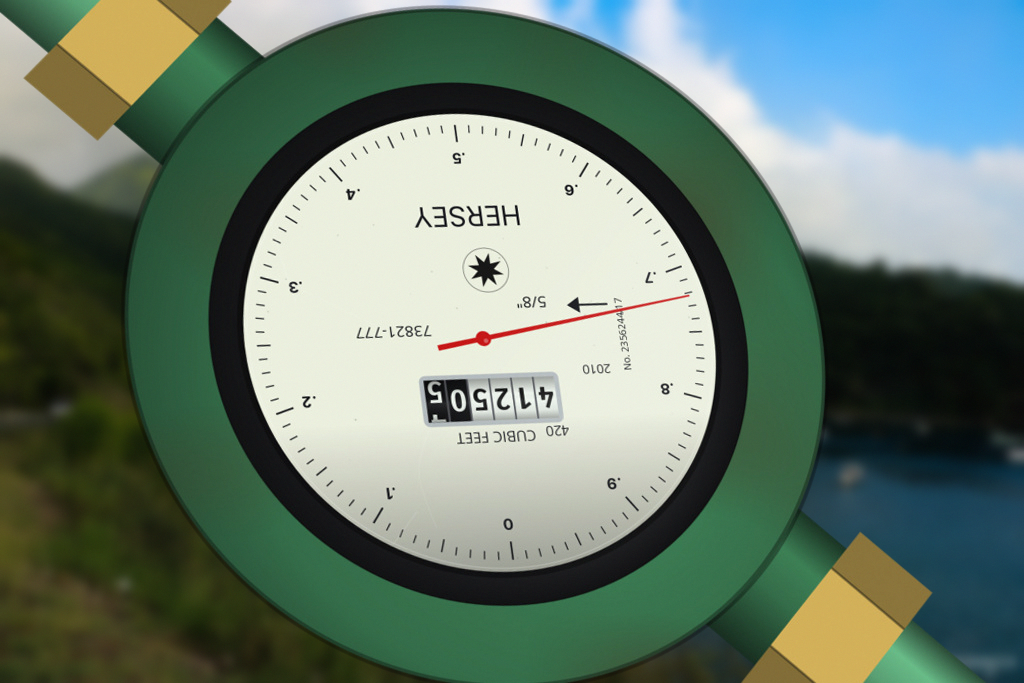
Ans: {"value": 412504.72, "unit": "ft³"}
